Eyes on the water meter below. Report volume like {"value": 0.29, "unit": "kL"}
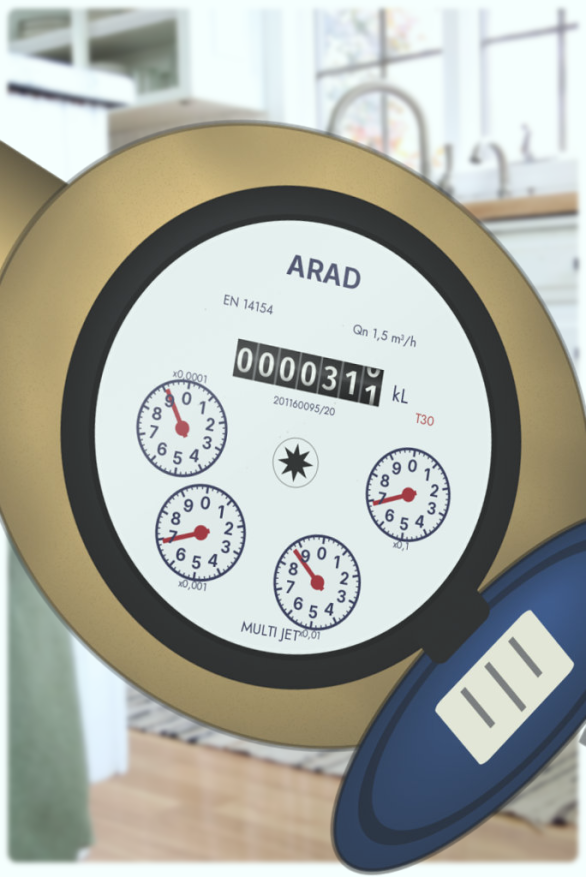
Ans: {"value": 310.6869, "unit": "kL"}
